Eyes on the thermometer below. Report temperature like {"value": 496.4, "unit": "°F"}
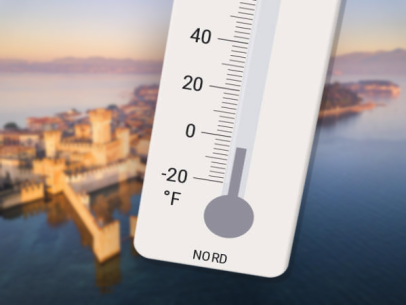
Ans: {"value": -4, "unit": "°F"}
